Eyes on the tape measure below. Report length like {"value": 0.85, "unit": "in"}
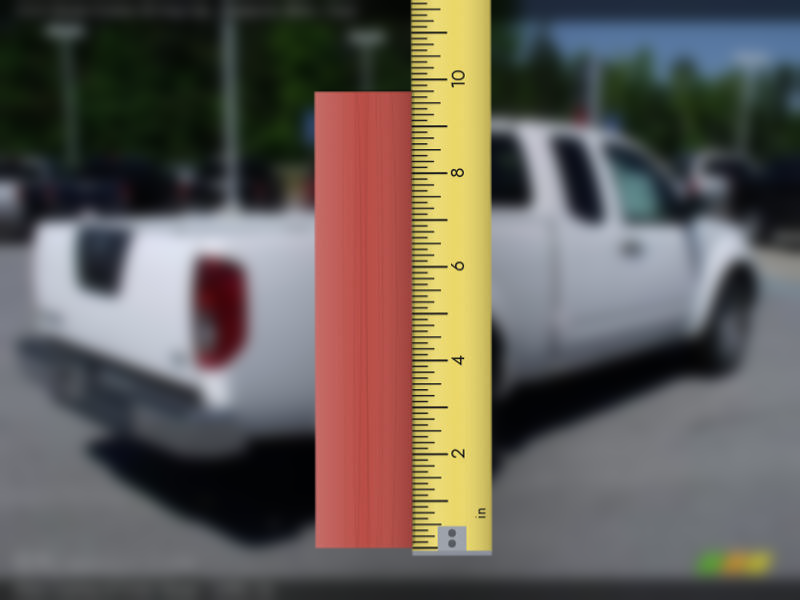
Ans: {"value": 9.75, "unit": "in"}
